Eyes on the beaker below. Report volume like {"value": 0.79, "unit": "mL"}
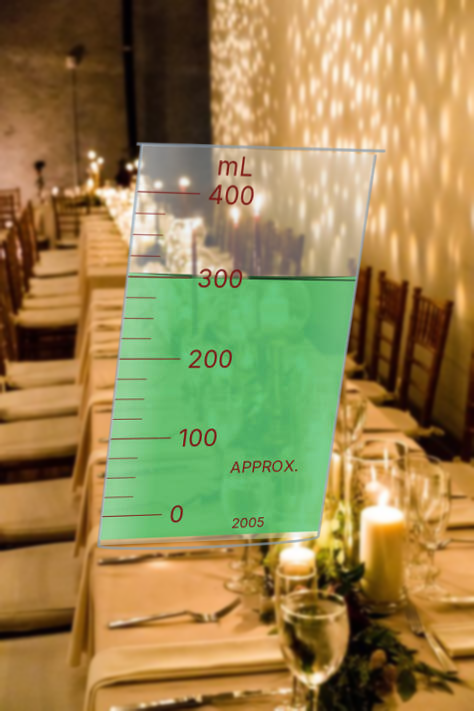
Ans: {"value": 300, "unit": "mL"}
